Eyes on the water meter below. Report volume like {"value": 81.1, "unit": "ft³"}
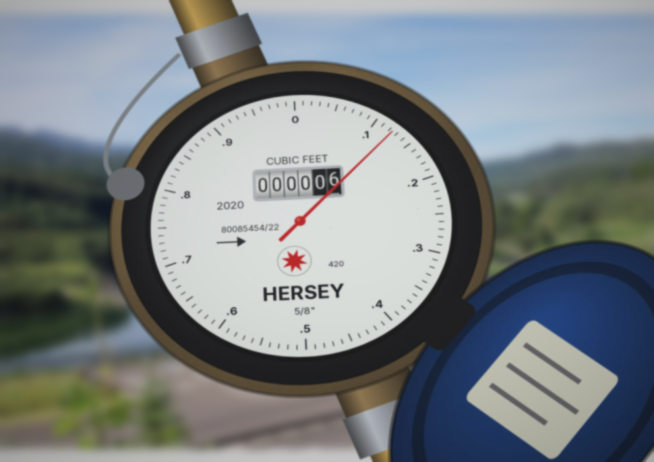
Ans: {"value": 6.12, "unit": "ft³"}
